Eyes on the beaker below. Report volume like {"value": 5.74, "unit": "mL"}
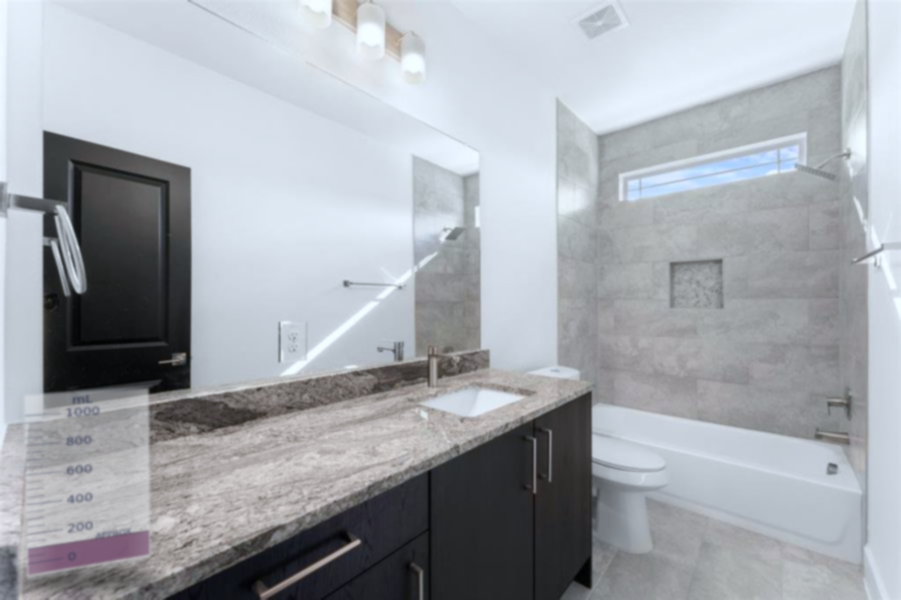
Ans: {"value": 100, "unit": "mL"}
